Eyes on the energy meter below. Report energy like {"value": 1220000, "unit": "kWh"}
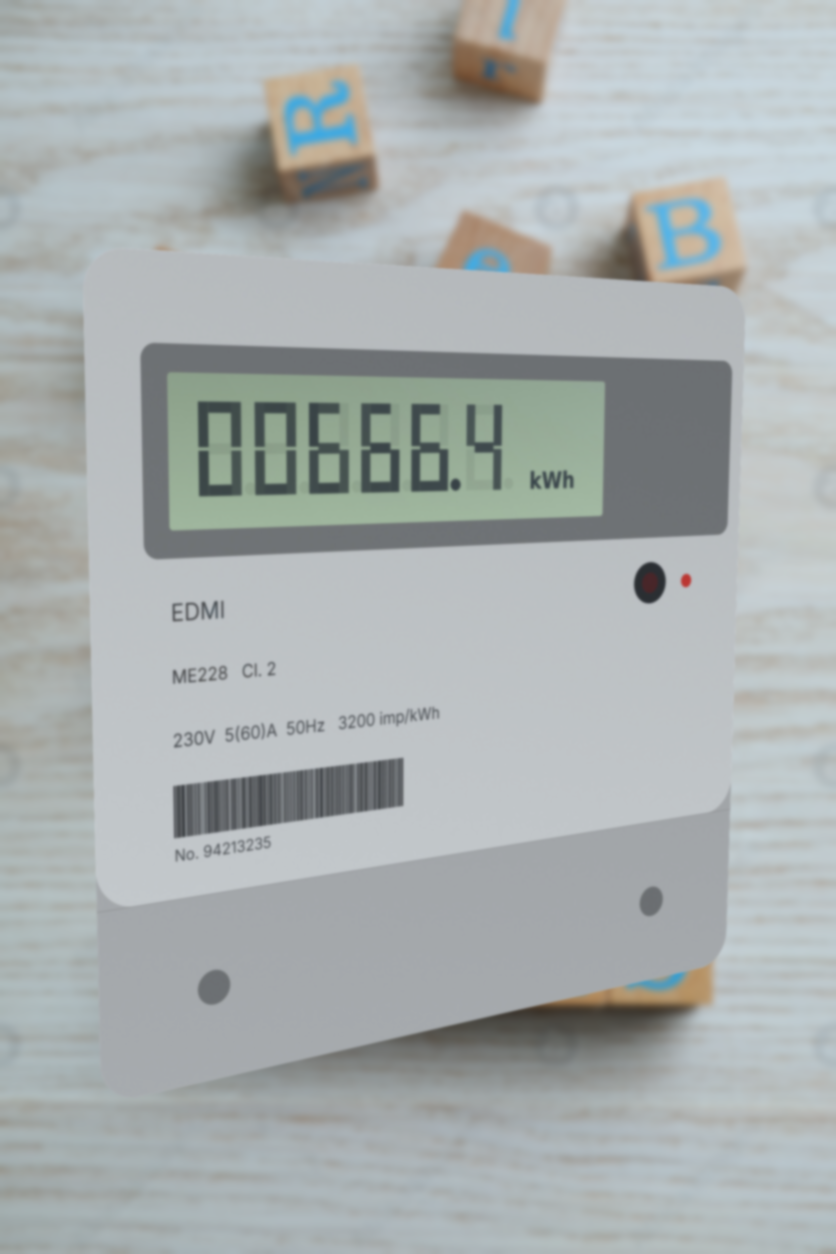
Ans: {"value": 666.4, "unit": "kWh"}
